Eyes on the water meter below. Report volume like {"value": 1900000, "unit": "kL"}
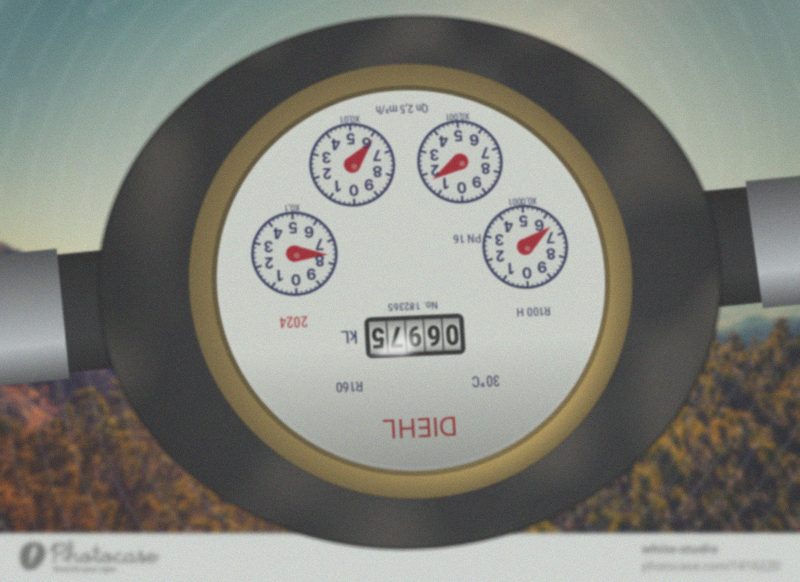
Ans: {"value": 6975.7616, "unit": "kL"}
